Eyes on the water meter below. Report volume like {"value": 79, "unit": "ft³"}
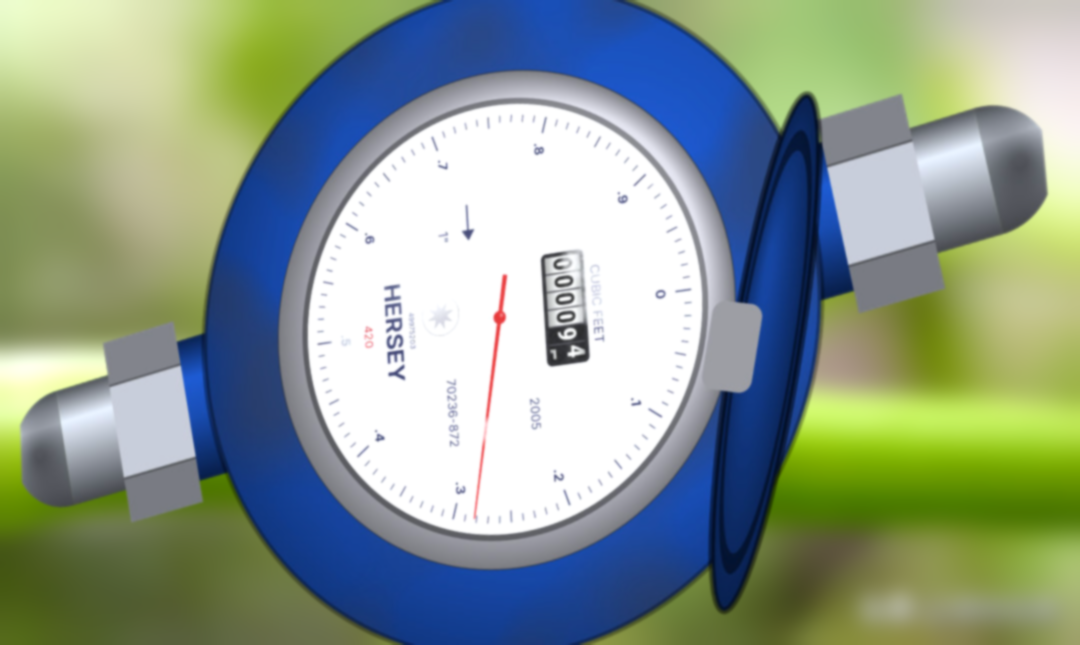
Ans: {"value": 94.28, "unit": "ft³"}
